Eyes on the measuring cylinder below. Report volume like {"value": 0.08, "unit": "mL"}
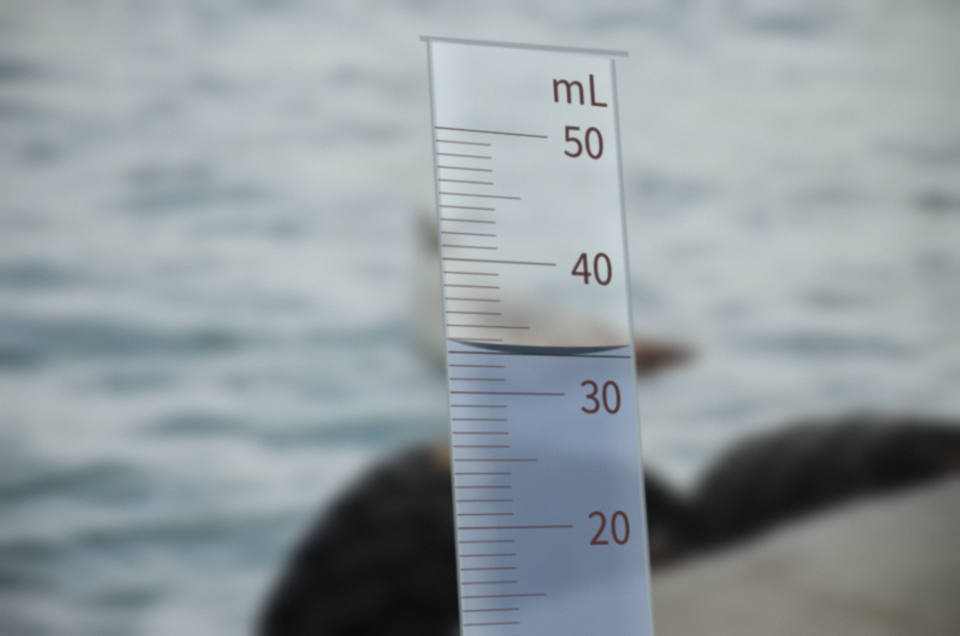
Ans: {"value": 33, "unit": "mL"}
